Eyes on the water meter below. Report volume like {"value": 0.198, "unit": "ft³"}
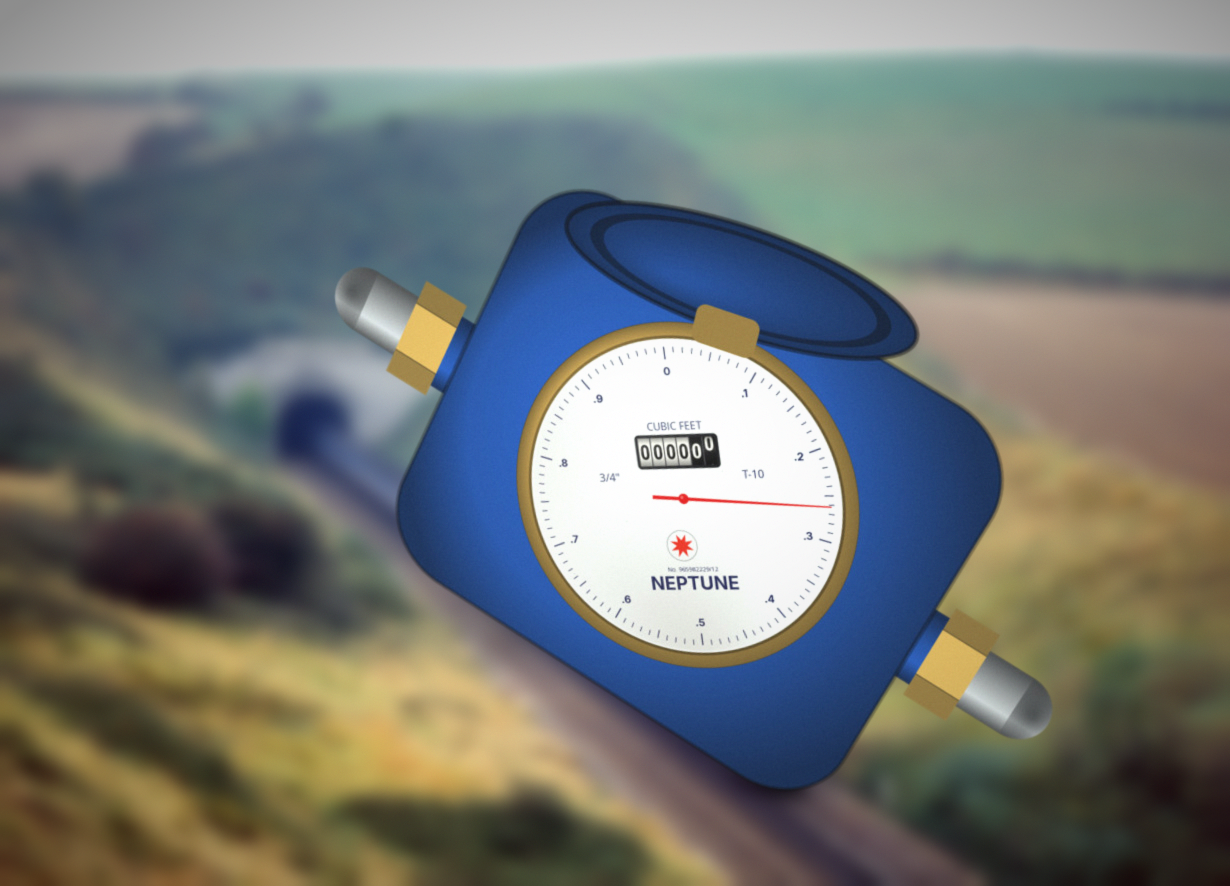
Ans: {"value": 0.26, "unit": "ft³"}
